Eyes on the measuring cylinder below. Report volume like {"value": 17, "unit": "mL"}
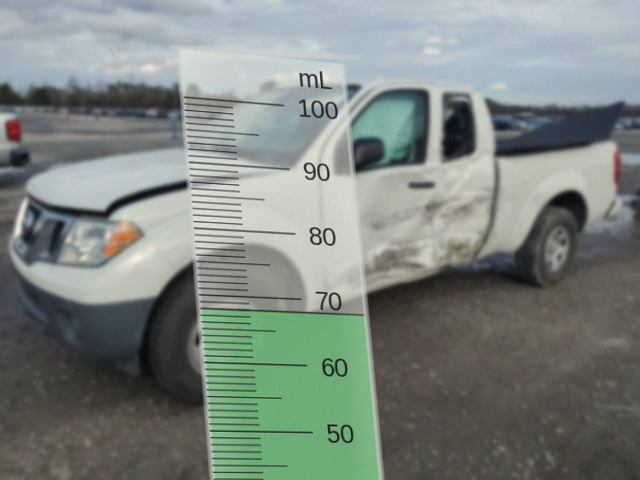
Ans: {"value": 68, "unit": "mL"}
